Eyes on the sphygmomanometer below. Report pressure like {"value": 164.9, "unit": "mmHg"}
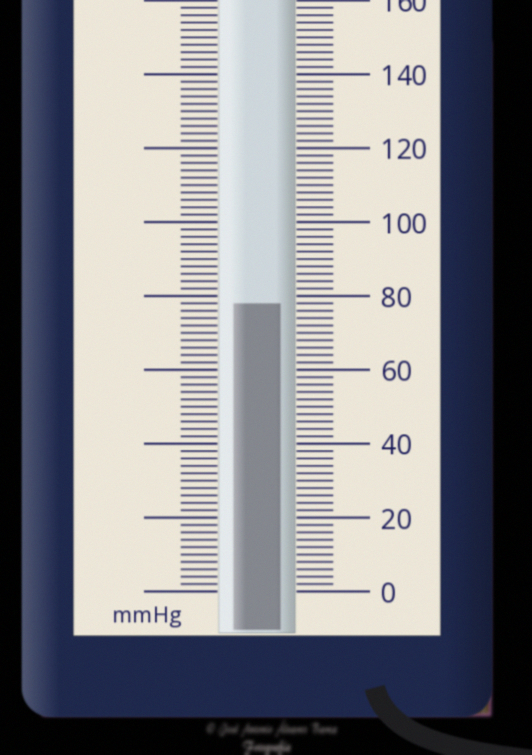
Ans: {"value": 78, "unit": "mmHg"}
